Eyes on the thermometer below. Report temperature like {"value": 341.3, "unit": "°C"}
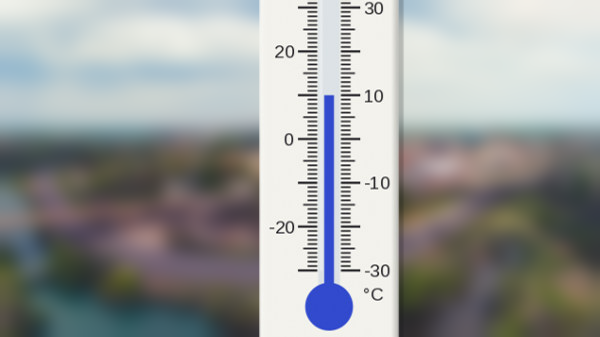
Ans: {"value": 10, "unit": "°C"}
